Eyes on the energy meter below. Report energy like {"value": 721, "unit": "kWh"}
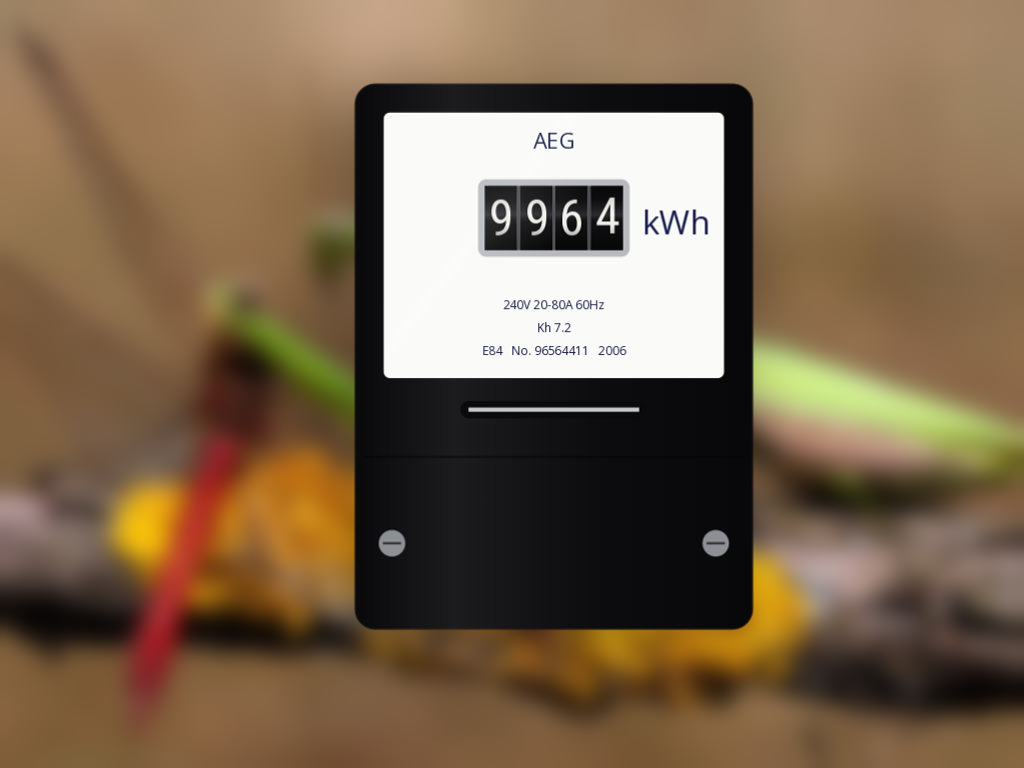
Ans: {"value": 9964, "unit": "kWh"}
